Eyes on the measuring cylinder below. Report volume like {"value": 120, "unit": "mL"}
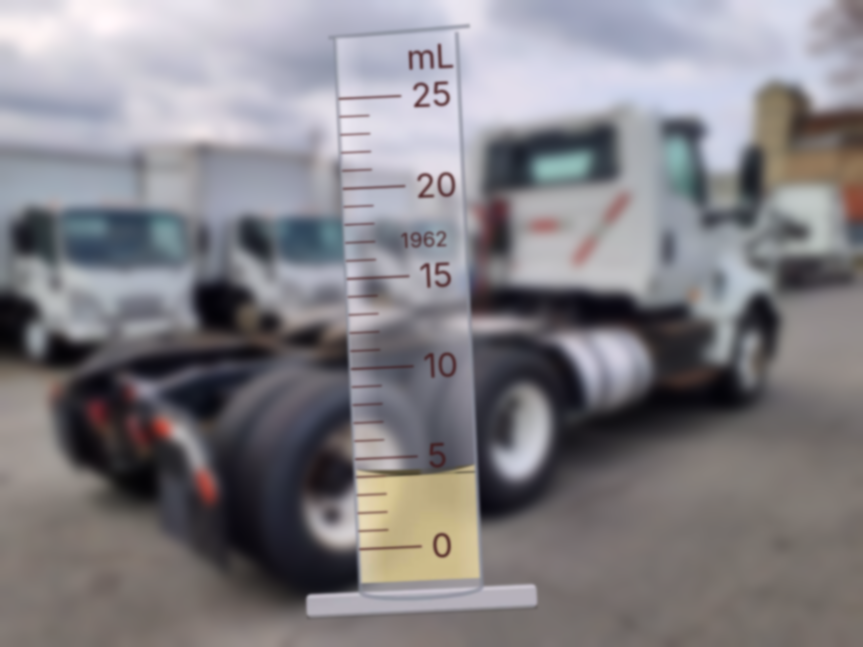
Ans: {"value": 4, "unit": "mL"}
